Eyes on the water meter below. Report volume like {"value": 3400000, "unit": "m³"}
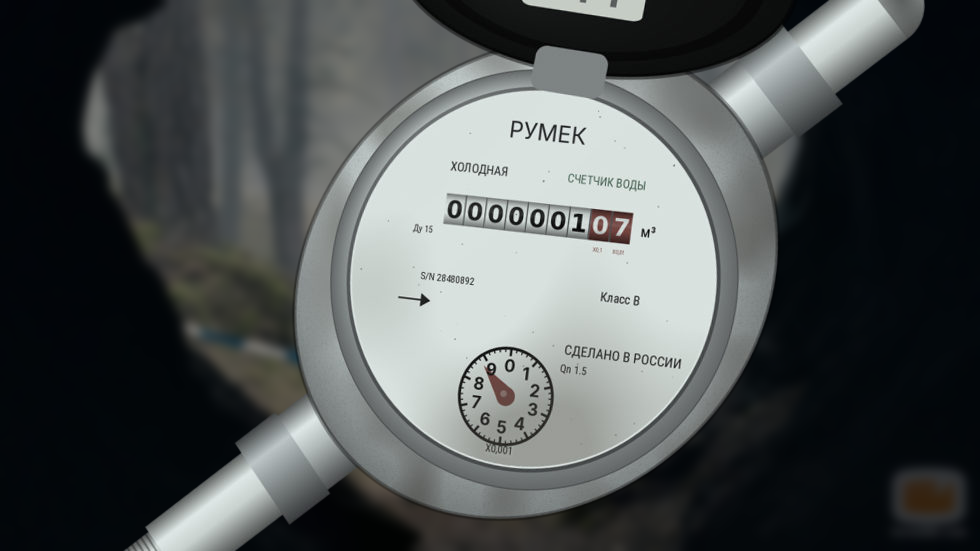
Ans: {"value": 1.078, "unit": "m³"}
